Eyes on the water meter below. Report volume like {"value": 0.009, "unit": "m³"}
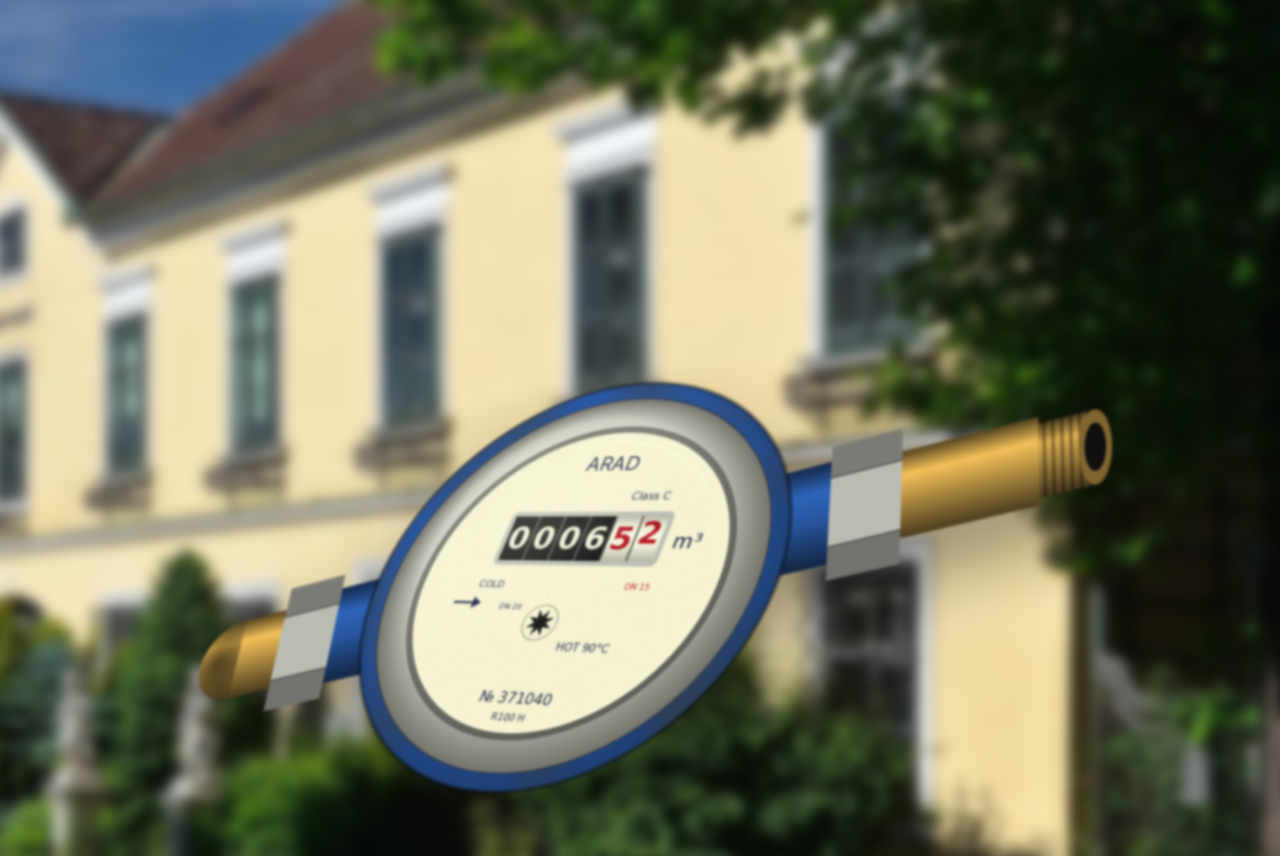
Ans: {"value": 6.52, "unit": "m³"}
